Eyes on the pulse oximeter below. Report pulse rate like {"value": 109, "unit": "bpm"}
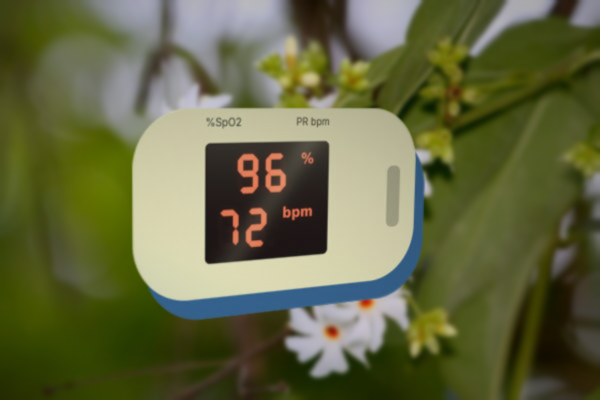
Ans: {"value": 72, "unit": "bpm"}
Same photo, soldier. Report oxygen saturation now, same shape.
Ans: {"value": 96, "unit": "%"}
